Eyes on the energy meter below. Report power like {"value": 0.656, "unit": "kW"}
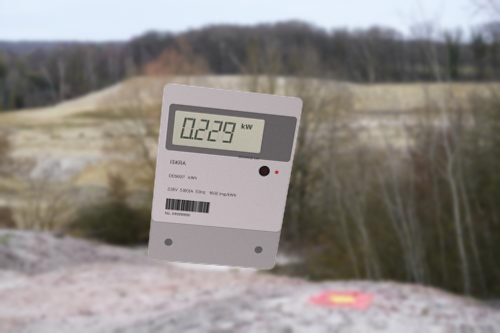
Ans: {"value": 0.229, "unit": "kW"}
